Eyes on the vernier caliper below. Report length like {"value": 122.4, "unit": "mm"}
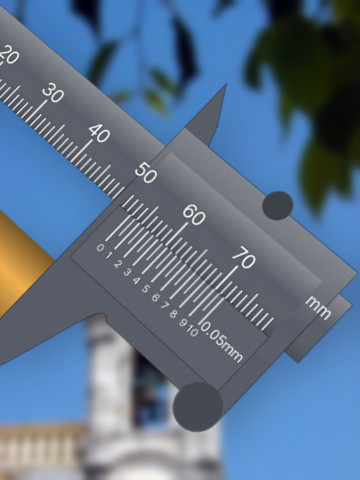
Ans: {"value": 52.8, "unit": "mm"}
